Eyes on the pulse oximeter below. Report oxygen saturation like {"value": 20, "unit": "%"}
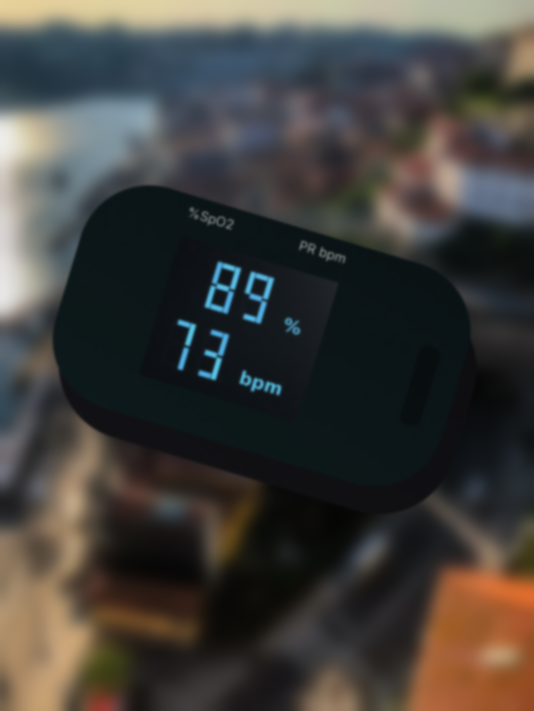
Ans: {"value": 89, "unit": "%"}
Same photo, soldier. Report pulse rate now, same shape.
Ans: {"value": 73, "unit": "bpm"}
